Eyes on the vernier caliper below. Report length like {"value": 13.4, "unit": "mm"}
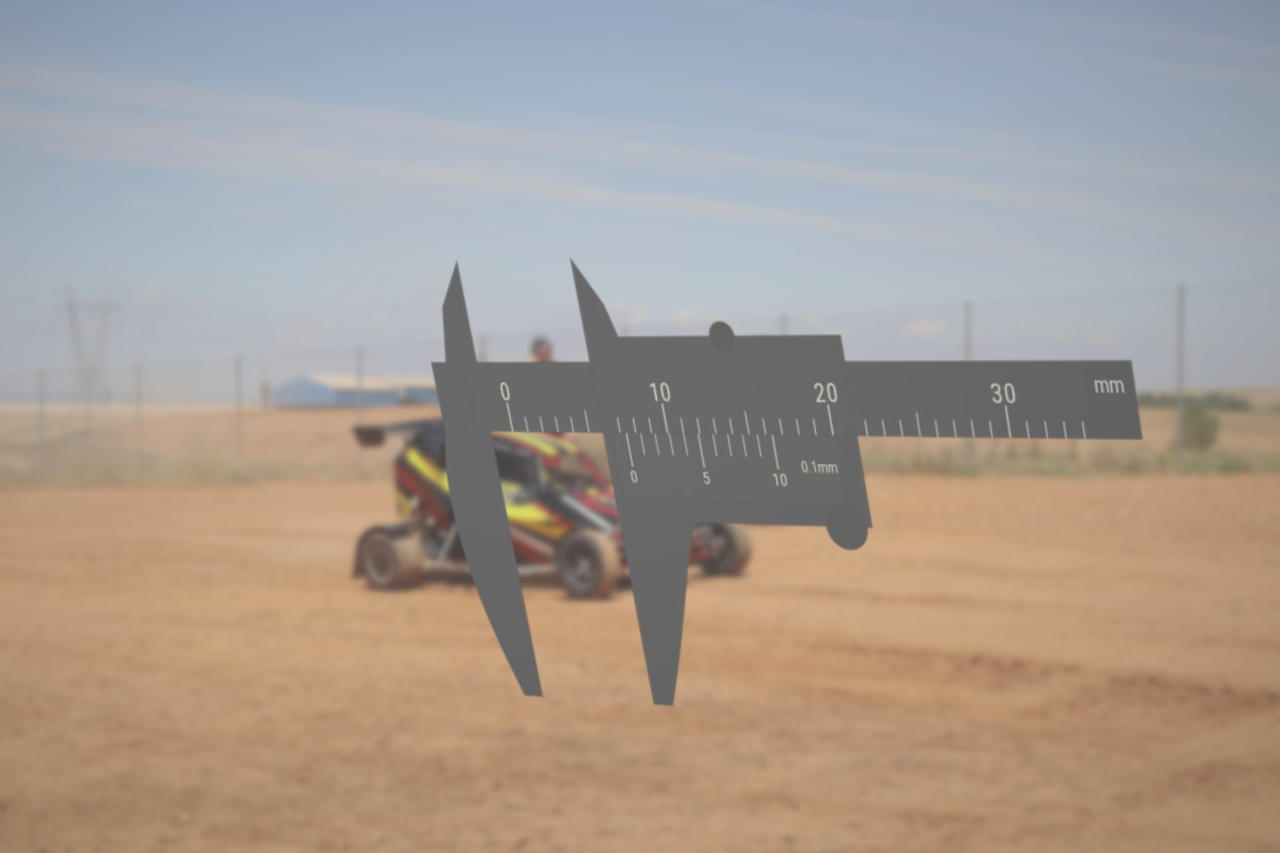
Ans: {"value": 7.4, "unit": "mm"}
